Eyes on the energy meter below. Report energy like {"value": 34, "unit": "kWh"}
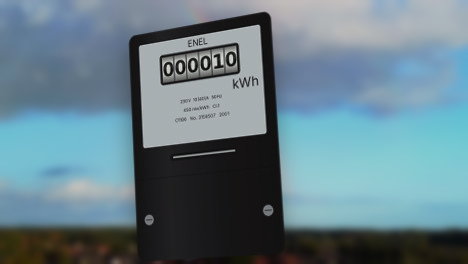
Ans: {"value": 10, "unit": "kWh"}
